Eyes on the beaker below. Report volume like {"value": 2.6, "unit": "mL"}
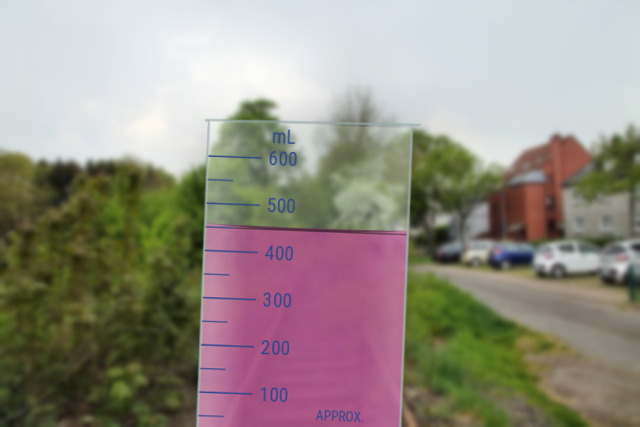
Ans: {"value": 450, "unit": "mL"}
